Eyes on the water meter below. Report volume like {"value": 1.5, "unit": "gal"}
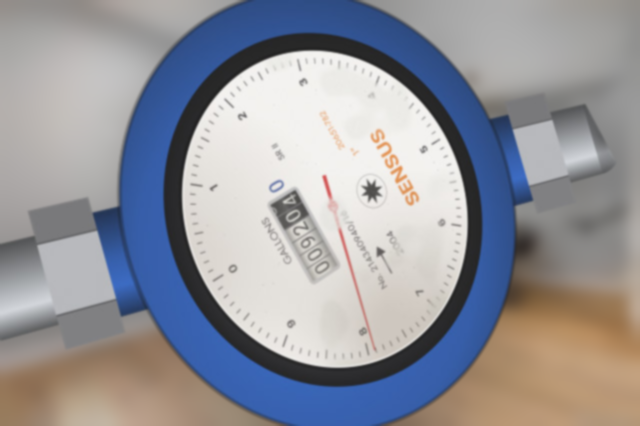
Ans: {"value": 92037.9, "unit": "gal"}
